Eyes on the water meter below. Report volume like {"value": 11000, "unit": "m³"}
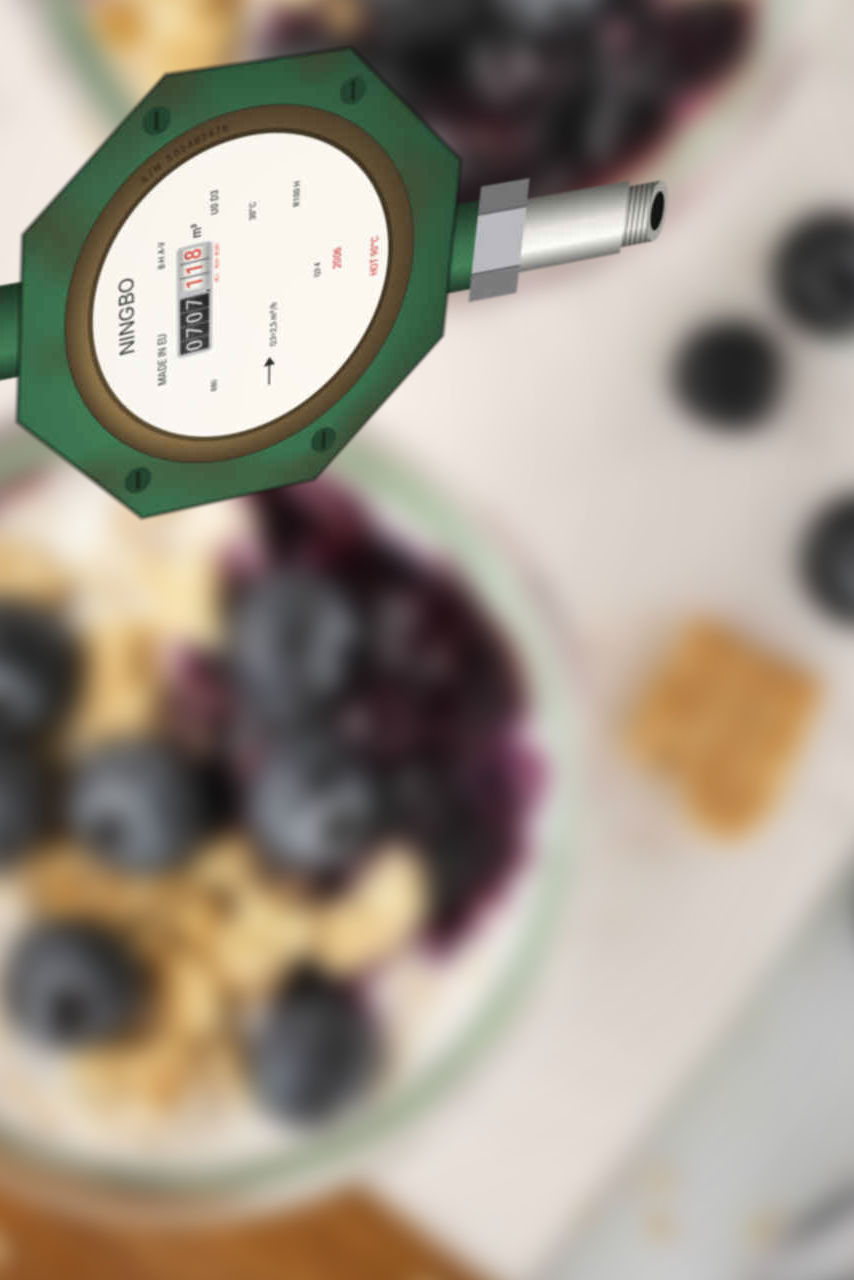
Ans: {"value": 707.118, "unit": "m³"}
